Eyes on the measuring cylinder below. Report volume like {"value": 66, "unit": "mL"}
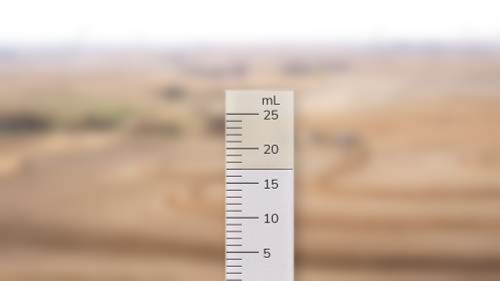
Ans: {"value": 17, "unit": "mL"}
